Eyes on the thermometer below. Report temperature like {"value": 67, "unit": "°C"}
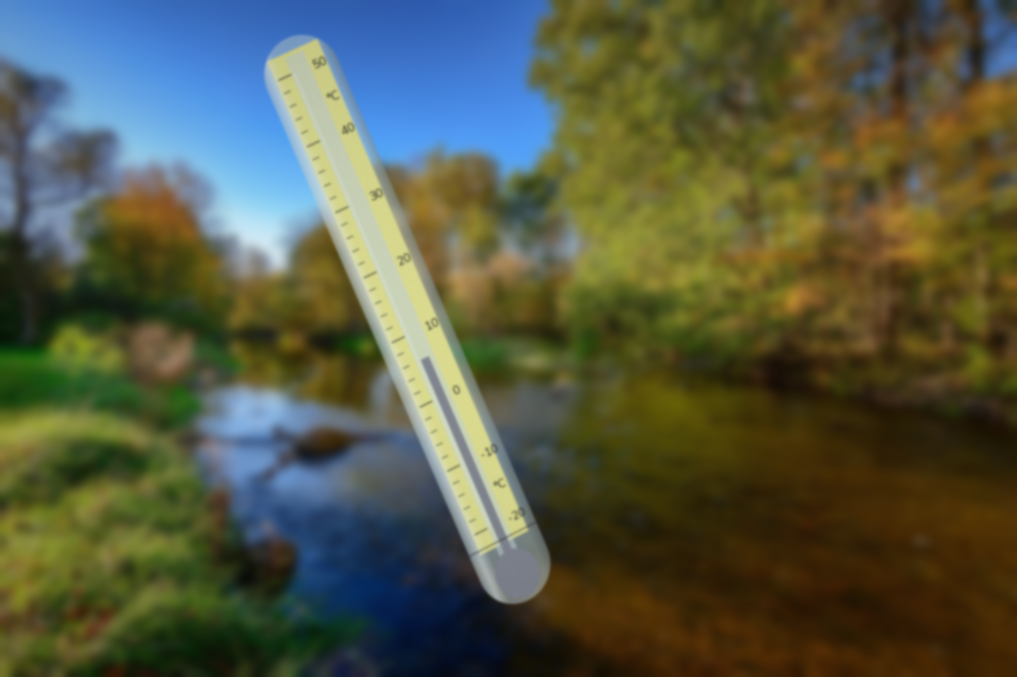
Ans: {"value": 6, "unit": "°C"}
